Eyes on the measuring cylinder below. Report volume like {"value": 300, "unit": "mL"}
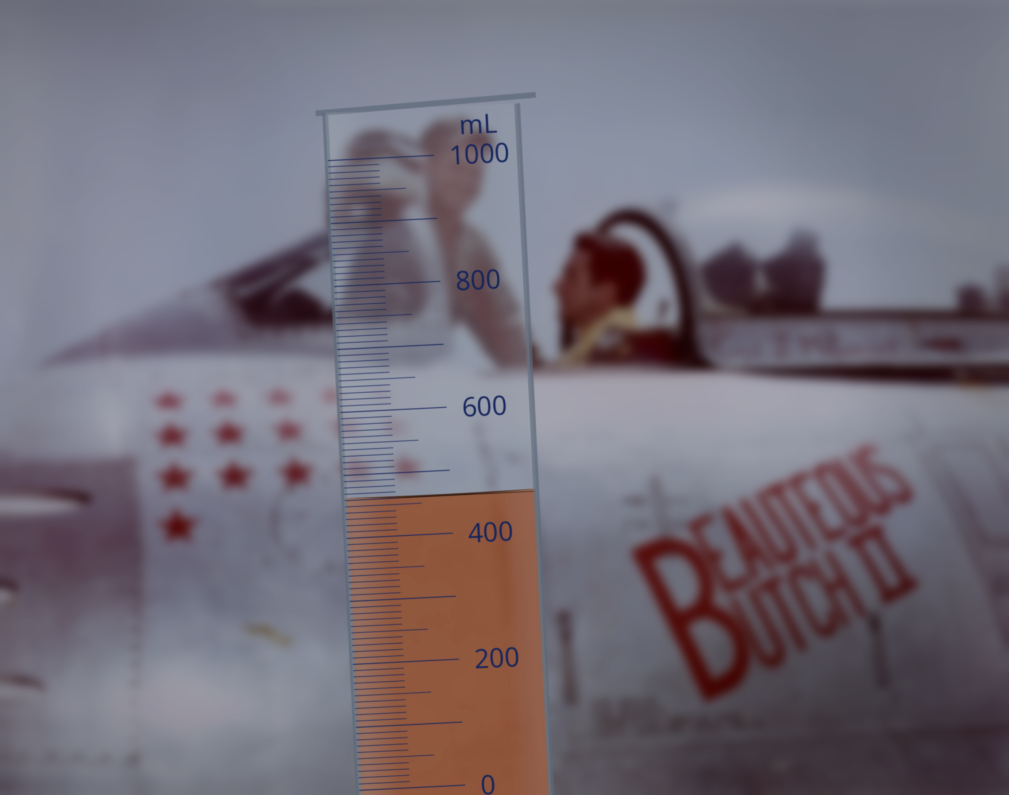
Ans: {"value": 460, "unit": "mL"}
